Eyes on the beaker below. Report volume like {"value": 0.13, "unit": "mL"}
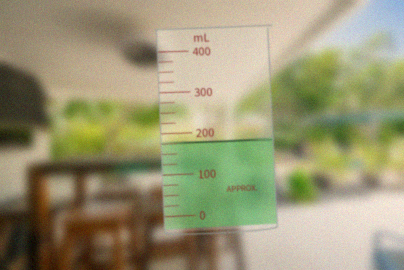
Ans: {"value": 175, "unit": "mL"}
